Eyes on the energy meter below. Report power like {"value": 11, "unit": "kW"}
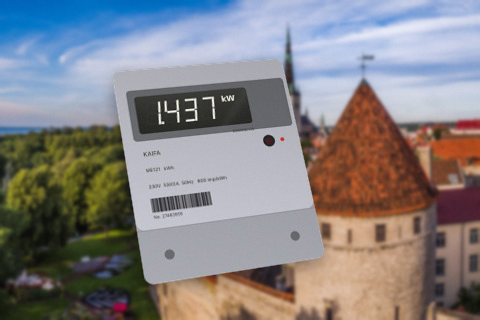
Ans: {"value": 1.437, "unit": "kW"}
